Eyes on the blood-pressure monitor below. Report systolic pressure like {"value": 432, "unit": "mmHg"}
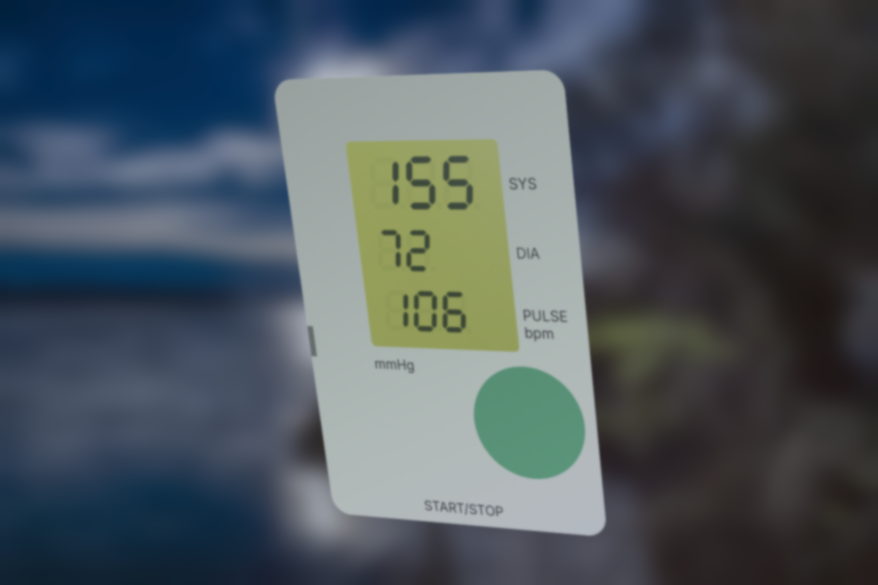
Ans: {"value": 155, "unit": "mmHg"}
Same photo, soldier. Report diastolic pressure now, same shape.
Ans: {"value": 72, "unit": "mmHg"}
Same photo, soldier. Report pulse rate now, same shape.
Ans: {"value": 106, "unit": "bpm"}
